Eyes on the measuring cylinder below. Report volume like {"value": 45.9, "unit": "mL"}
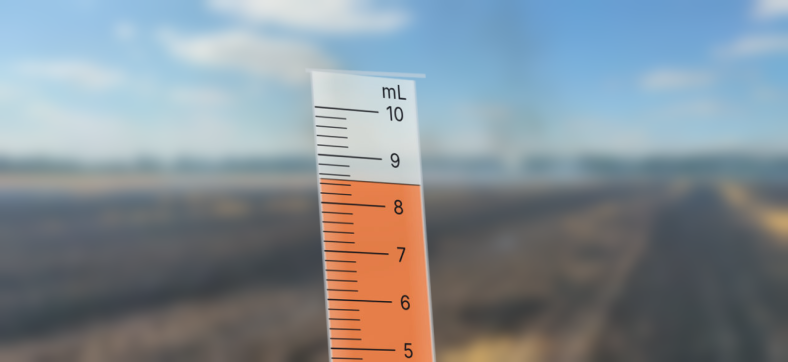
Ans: {"value": 8.5, "unit": "mL"}
